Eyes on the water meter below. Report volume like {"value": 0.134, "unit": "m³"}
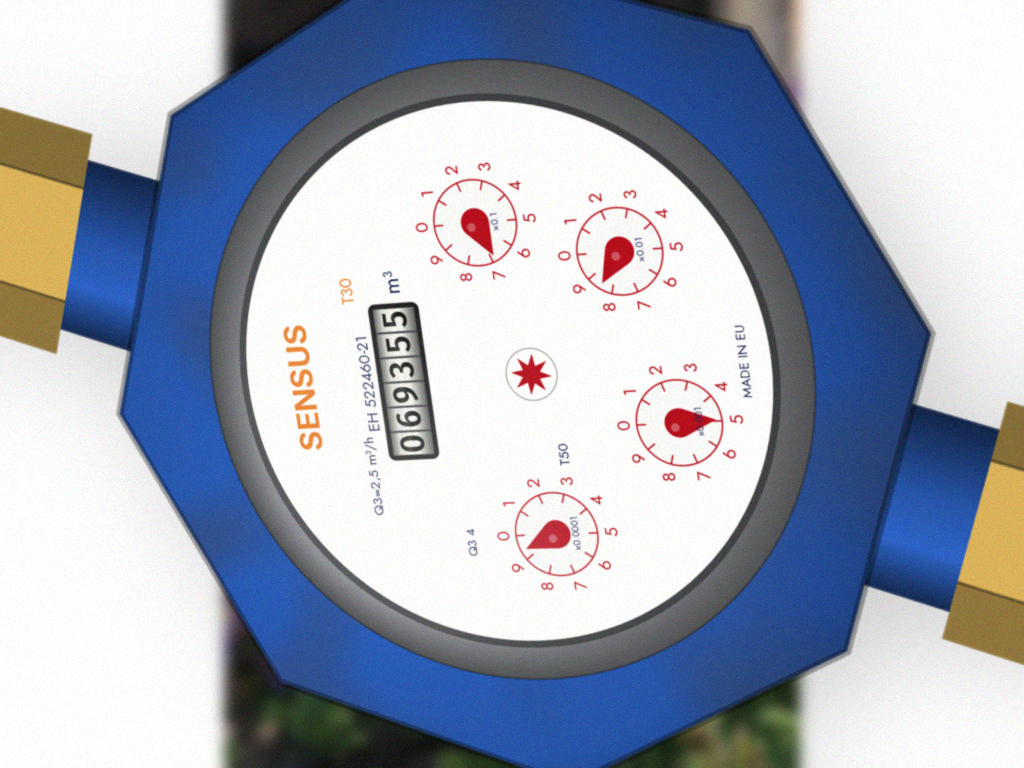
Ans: {"value": 69355.6849, "unit": "m³"}
